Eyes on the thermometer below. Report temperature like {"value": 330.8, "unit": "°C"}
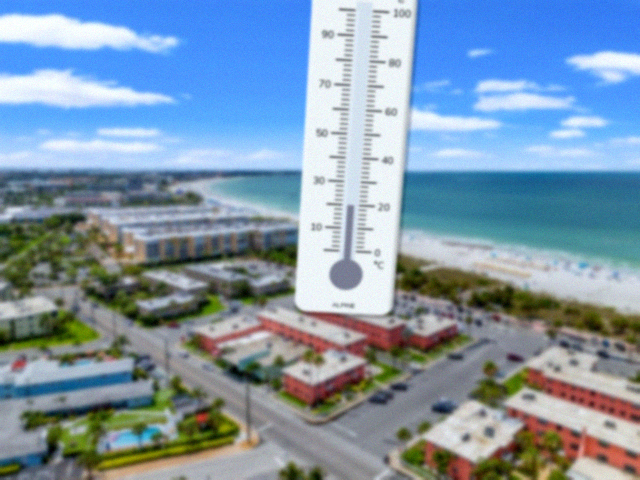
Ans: {"value": 20, "unit": "°C"}
